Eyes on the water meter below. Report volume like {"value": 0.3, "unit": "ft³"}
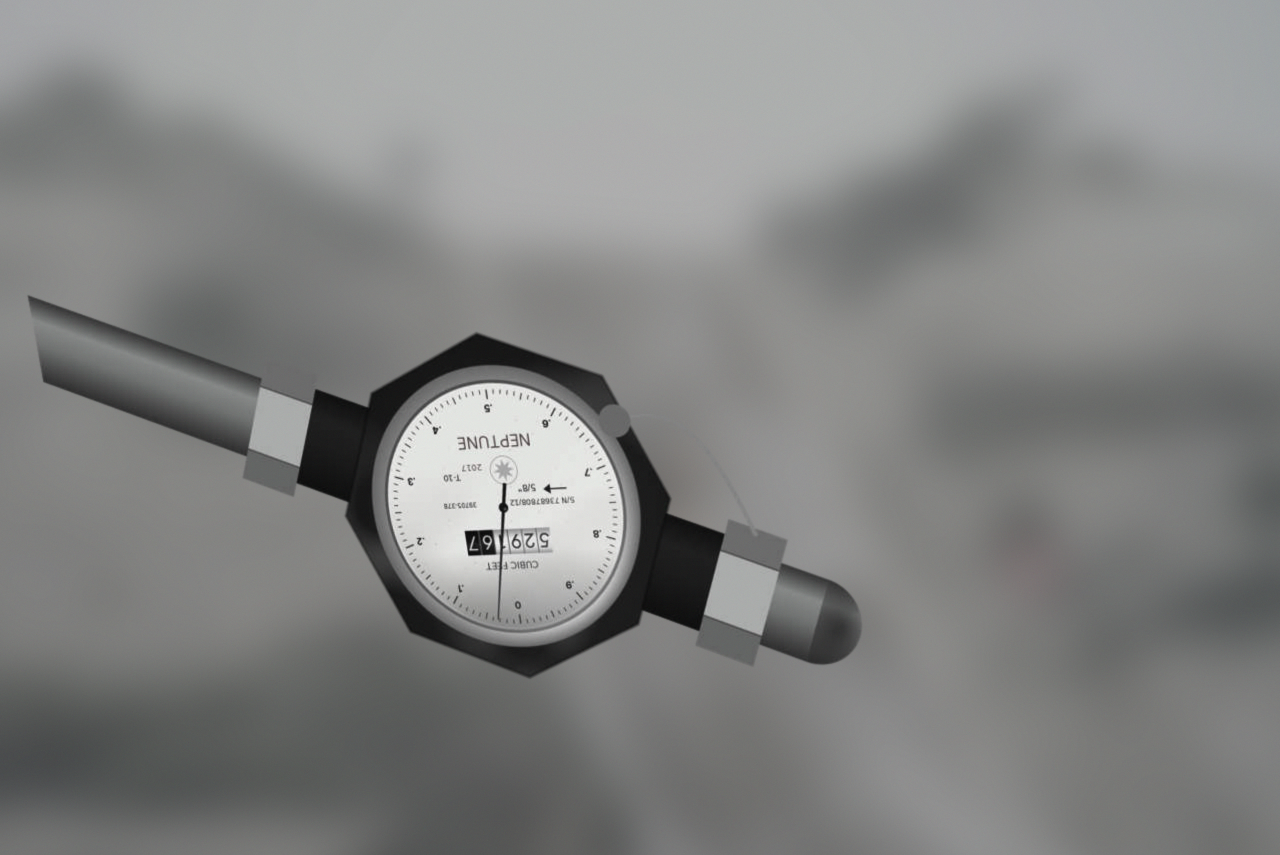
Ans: {"value": 529167.03, "unit": "ft³"}
